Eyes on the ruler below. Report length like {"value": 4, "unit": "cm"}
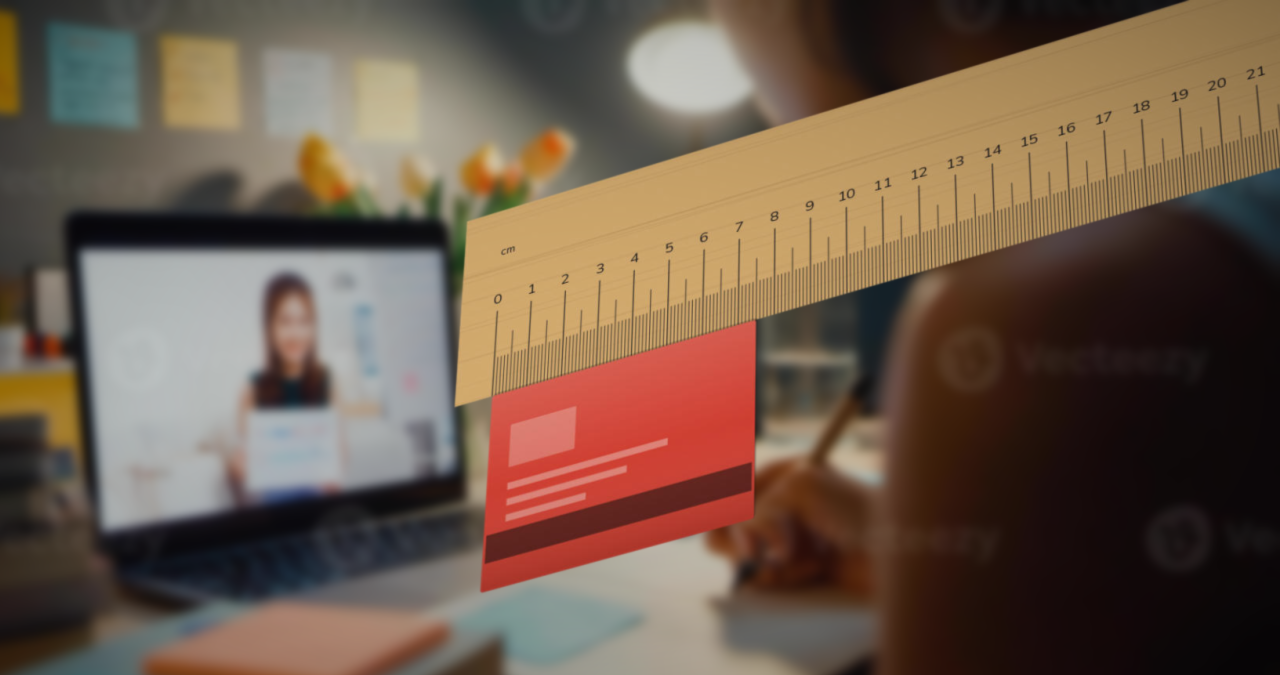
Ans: {"value": 7.5, "unit": "cm"}
